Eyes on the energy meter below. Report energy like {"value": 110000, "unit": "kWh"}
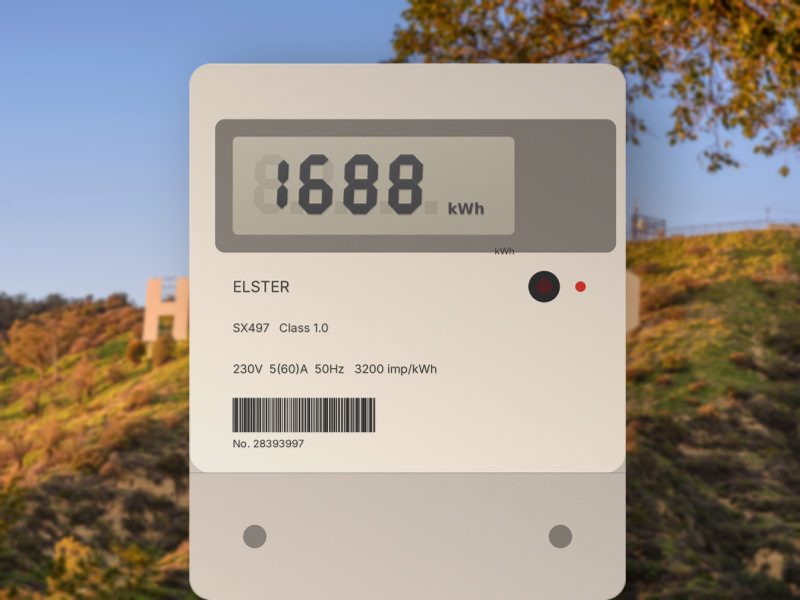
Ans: {"value": 1688, "unit": "kWh"}
